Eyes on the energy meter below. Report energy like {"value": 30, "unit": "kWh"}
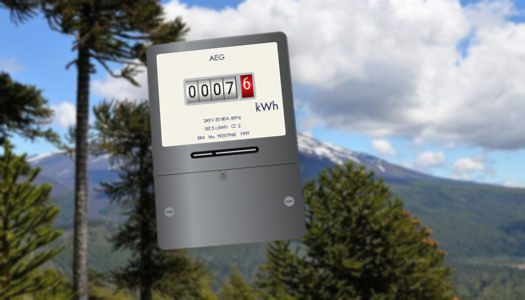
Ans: {"value": 7.6, "unit": "kWh"}
